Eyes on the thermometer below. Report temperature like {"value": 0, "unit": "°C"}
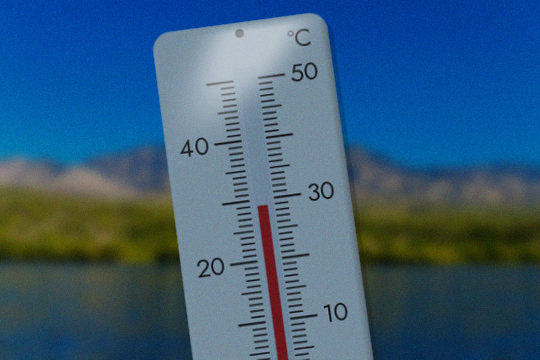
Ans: {"value": 29, "unit": "°C"}
